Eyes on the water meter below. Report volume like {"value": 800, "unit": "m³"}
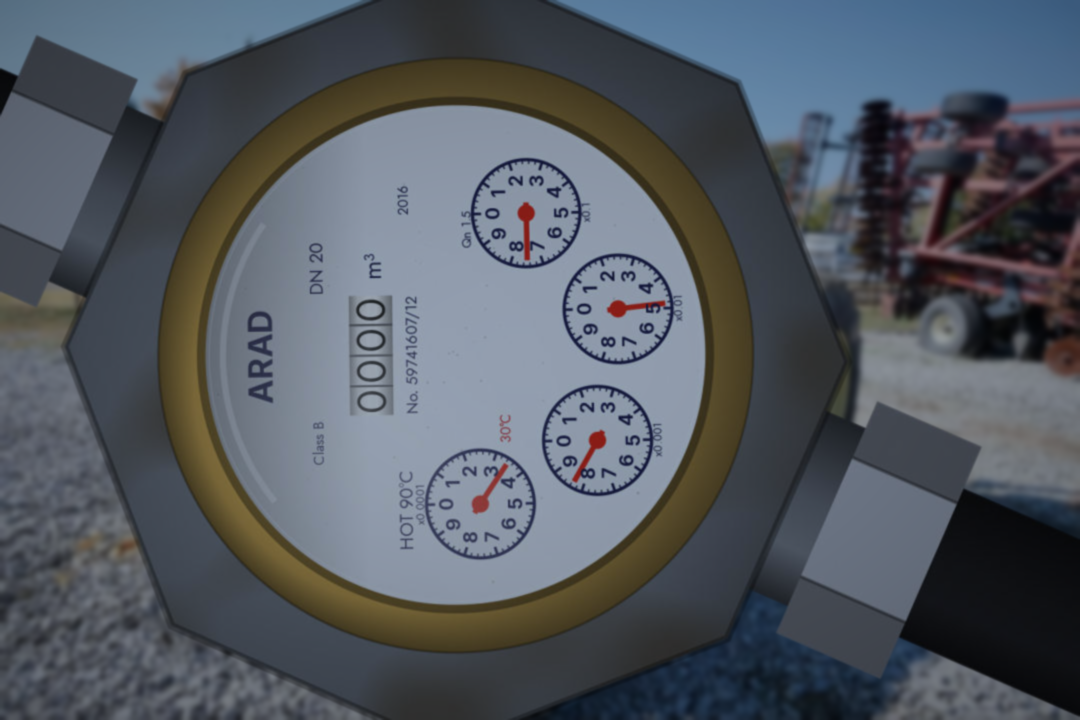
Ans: {"value": 0.7483, "unit": "m³"}
